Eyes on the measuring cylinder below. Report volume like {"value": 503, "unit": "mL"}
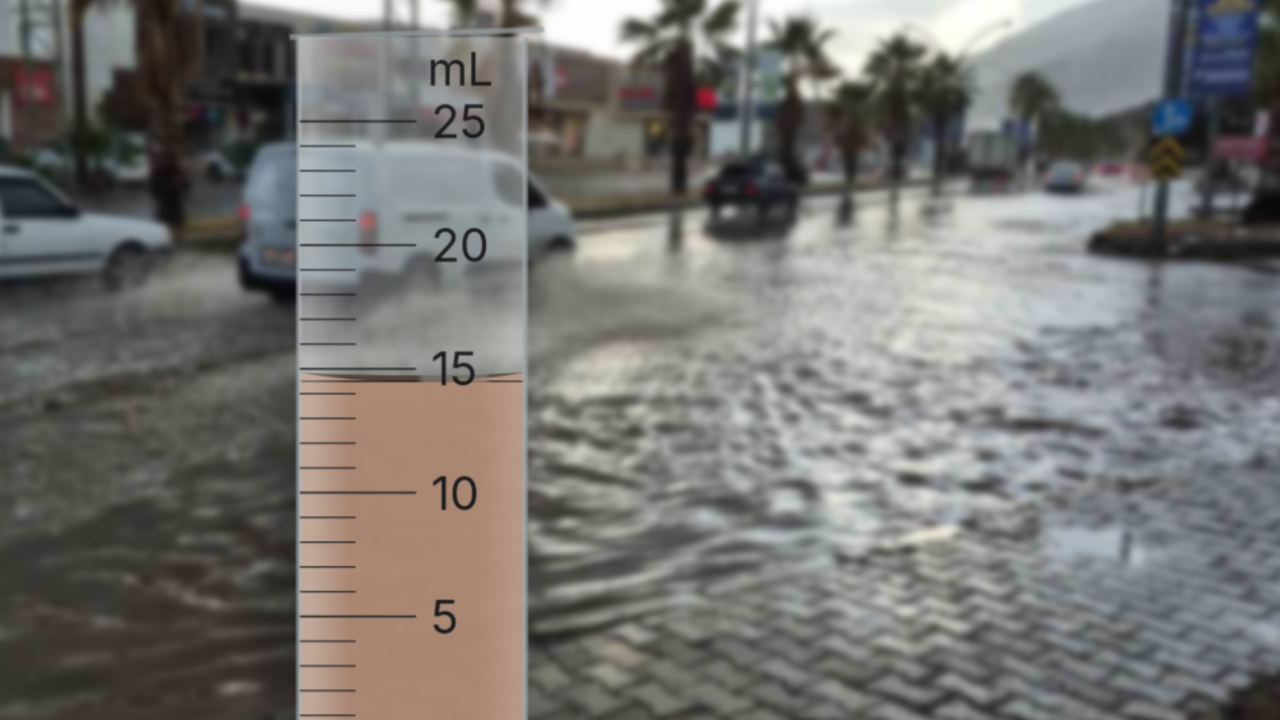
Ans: {"value": 14.5, "unit": "mL"}
